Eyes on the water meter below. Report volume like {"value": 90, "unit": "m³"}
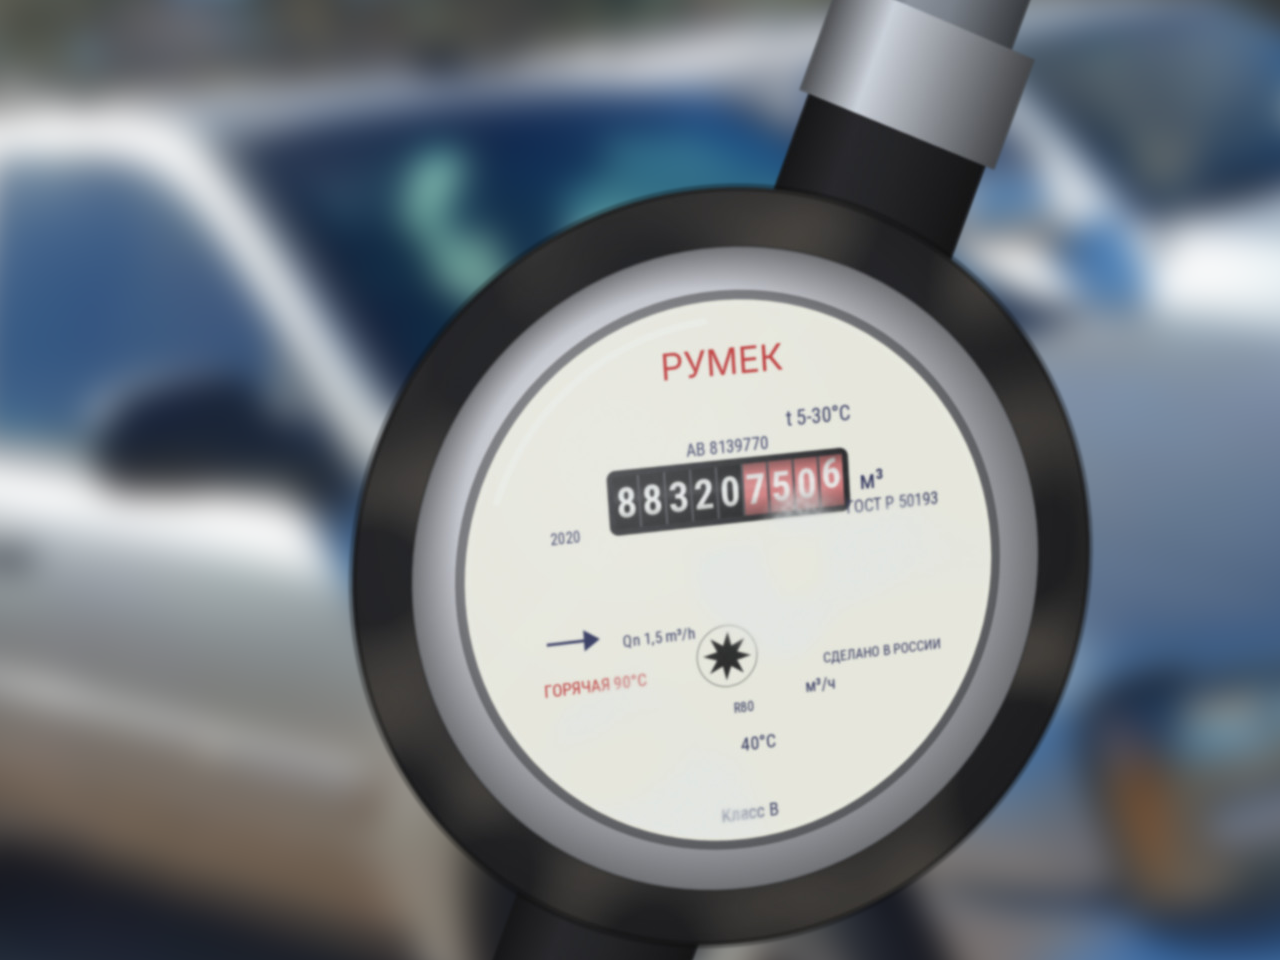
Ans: {"value": 88320.7506, "unit": "m³"}
